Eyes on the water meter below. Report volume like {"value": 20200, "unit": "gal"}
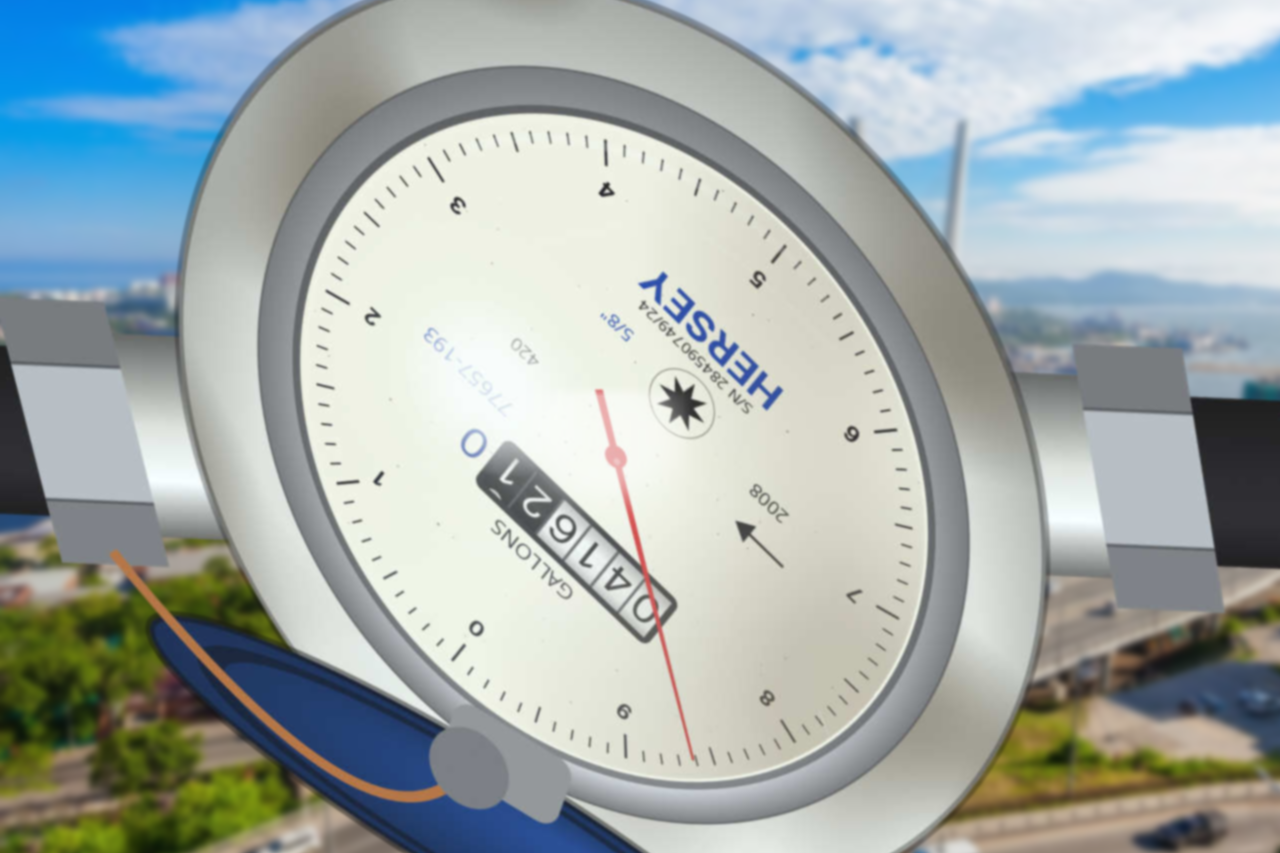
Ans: {"value": 416208.6, "unit": "gal"}
